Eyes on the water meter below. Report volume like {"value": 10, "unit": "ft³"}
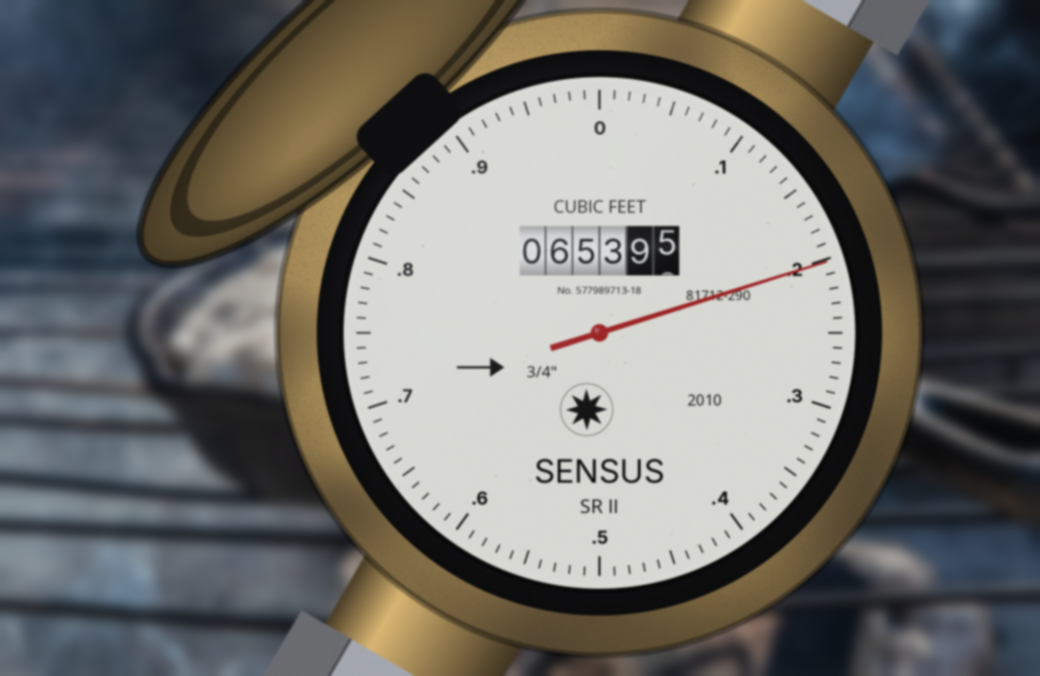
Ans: {"value": 65395.20, "unit": "ft³"}
